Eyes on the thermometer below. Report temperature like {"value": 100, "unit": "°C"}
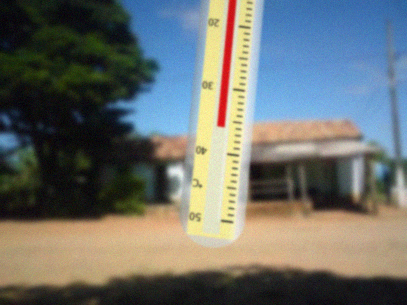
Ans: {"value": 36, "unit": "°C"}
